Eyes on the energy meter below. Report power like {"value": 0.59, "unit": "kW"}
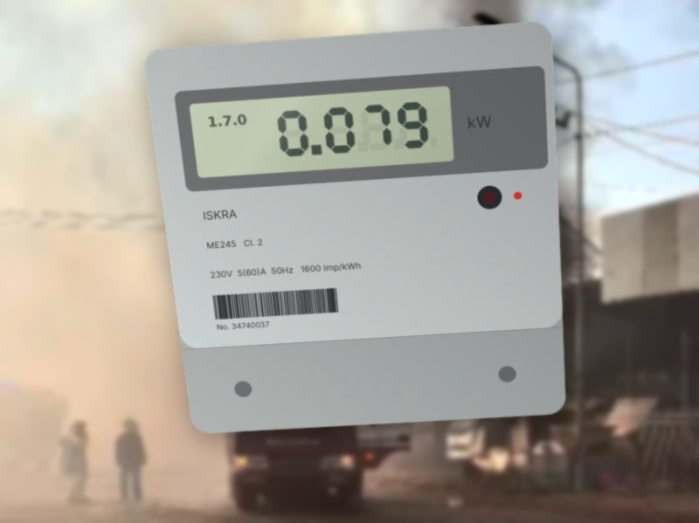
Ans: {"value": 0.079, "unit": "kW"}
